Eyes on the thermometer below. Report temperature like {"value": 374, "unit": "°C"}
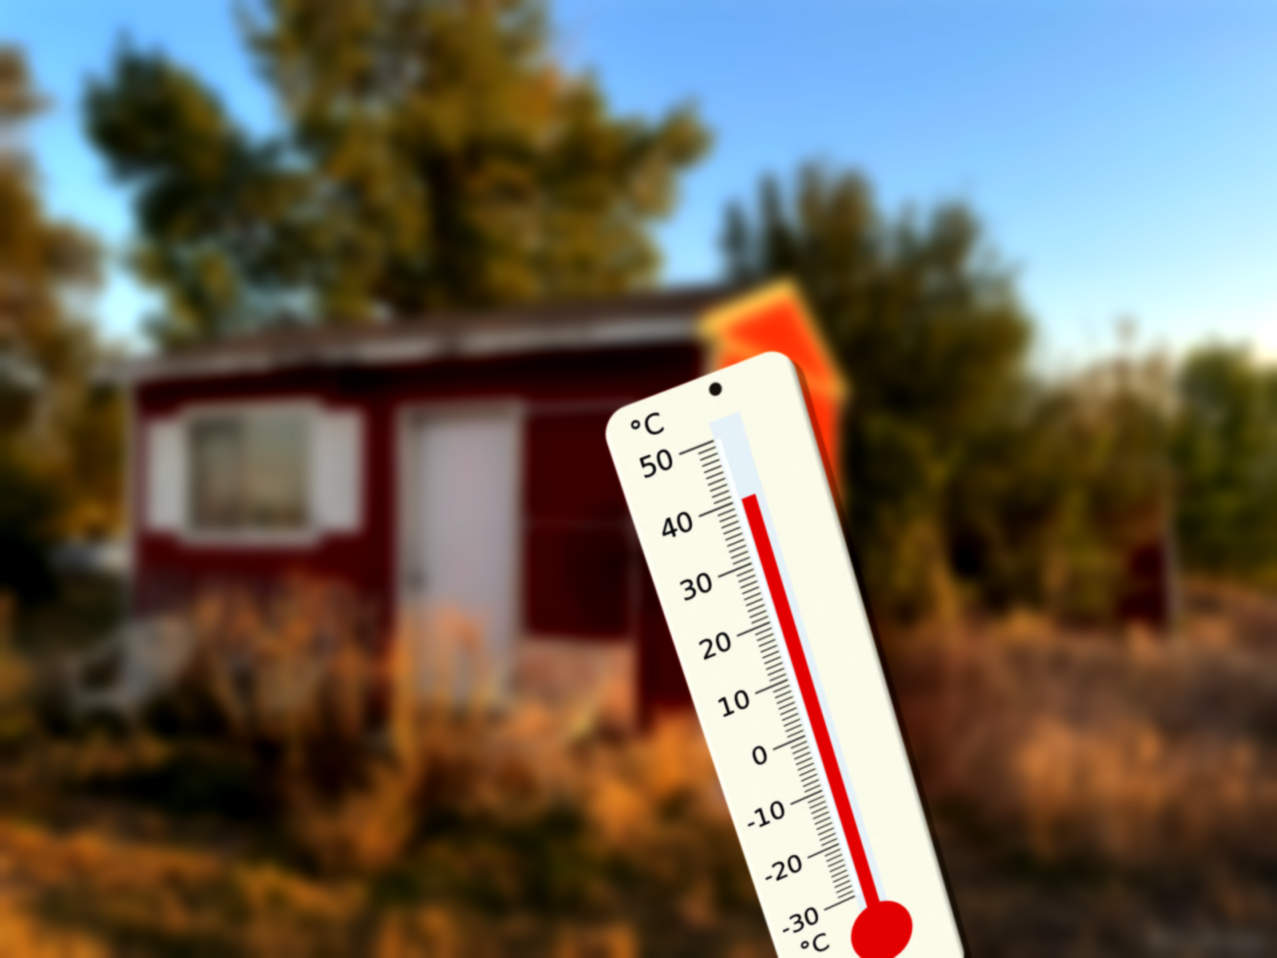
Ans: {"value": 40, "unit": "°C"}
